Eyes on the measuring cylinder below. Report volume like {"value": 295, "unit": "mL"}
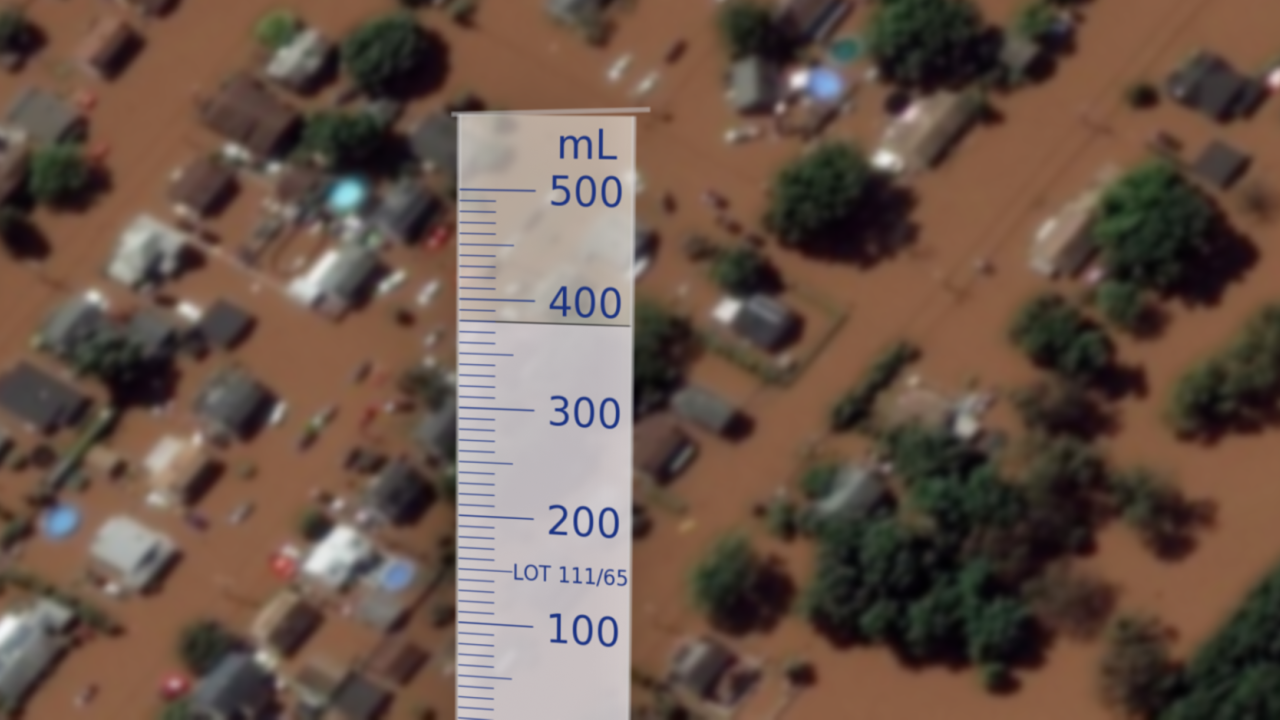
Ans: {"value": 380, "unit": "mL"}
